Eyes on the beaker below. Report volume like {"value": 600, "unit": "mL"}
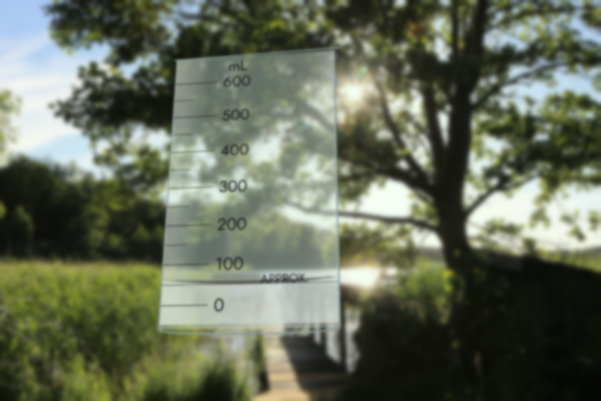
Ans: {"value": 50, "unit": "mL"}
